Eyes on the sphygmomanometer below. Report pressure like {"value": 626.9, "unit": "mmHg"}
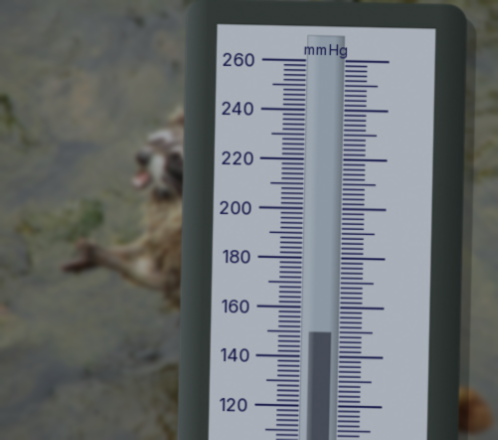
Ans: {"value": 150, "unit": "mmHg"}
